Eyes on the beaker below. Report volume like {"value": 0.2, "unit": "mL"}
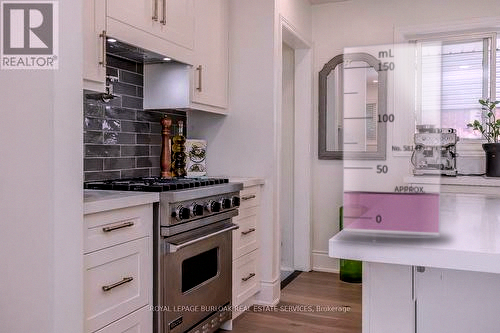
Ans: {"value": 25, "unit": "mL"}
